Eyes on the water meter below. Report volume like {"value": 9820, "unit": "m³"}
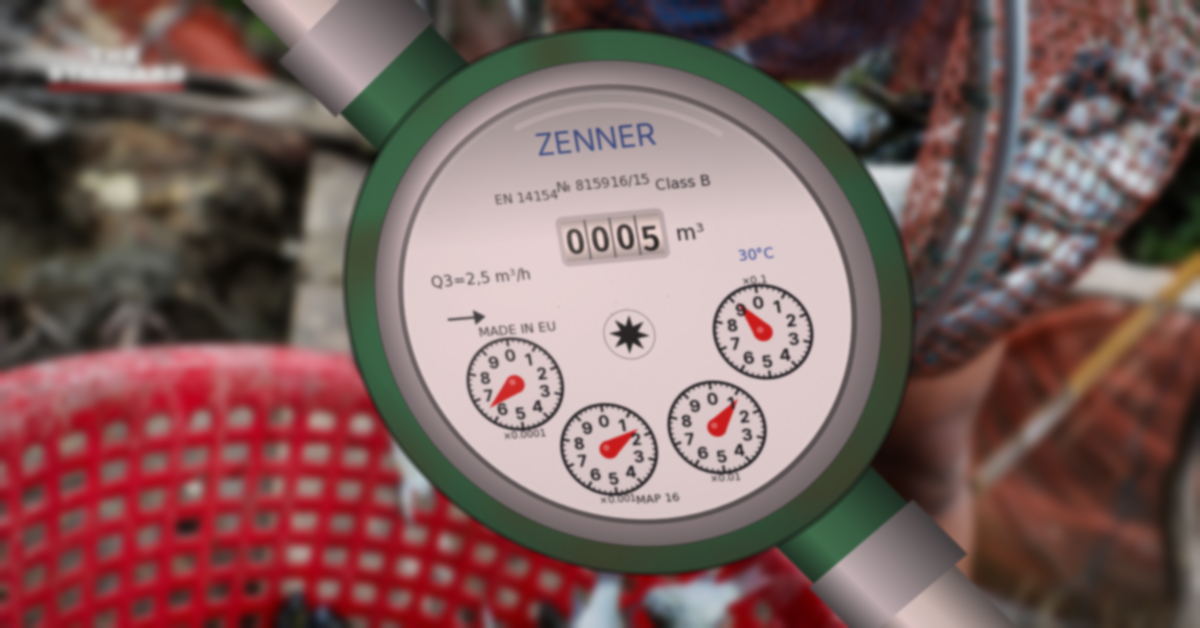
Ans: {"value": 4.9116, "unit": "m³"}
